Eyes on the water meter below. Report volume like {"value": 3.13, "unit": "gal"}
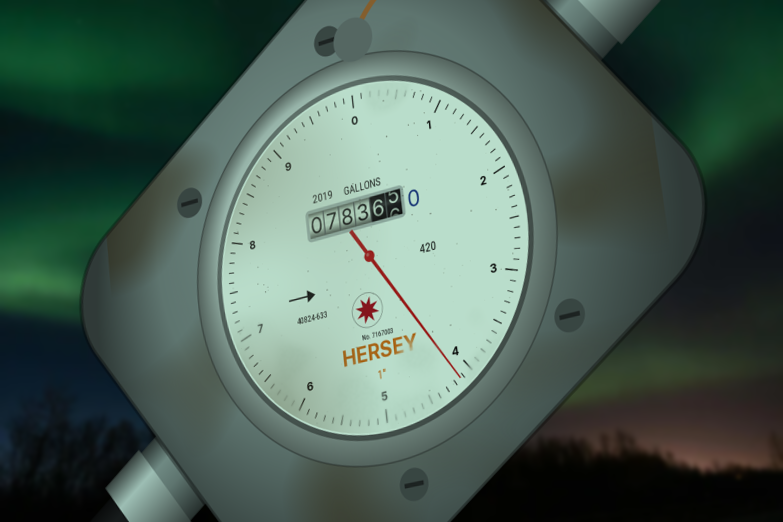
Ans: {"value": 783654.1, "unit": "gal"}
